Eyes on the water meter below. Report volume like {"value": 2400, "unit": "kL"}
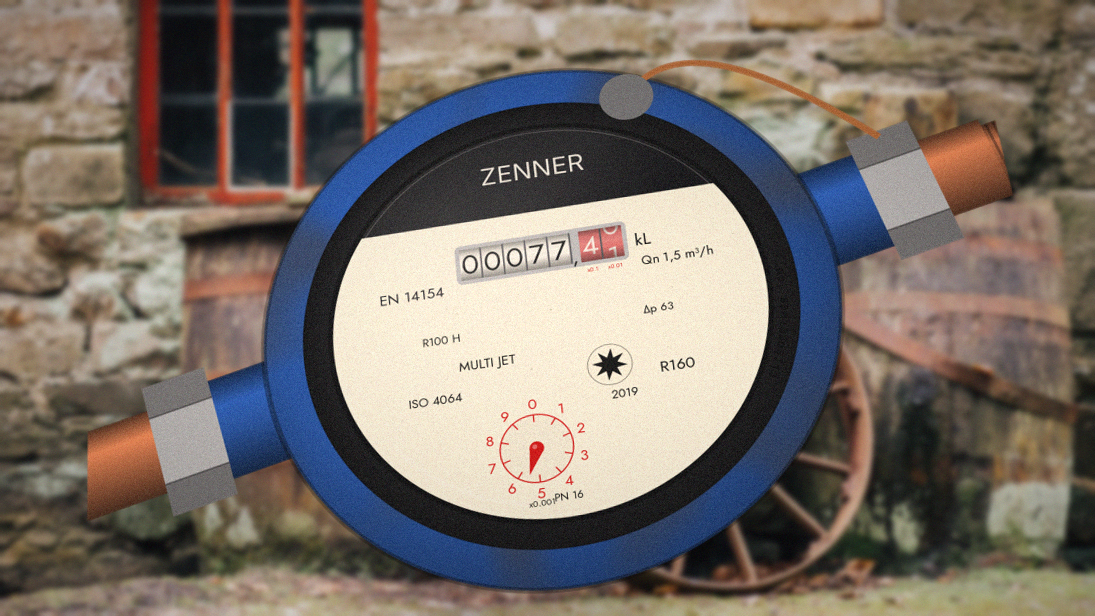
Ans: {"value": 77.405, "unit": "kL"}
